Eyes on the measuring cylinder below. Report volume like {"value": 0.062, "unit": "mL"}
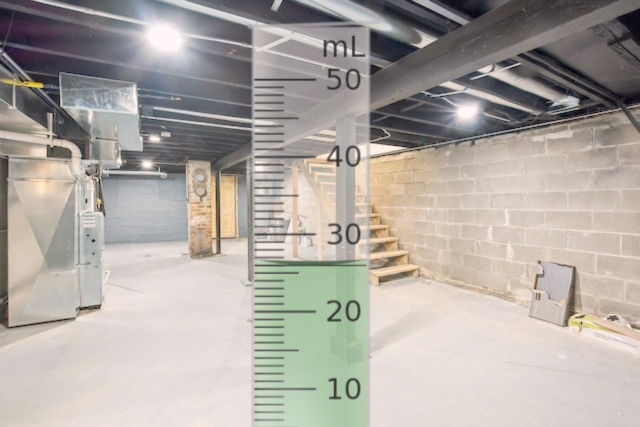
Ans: {"value": 26, "unit": "mL"}
